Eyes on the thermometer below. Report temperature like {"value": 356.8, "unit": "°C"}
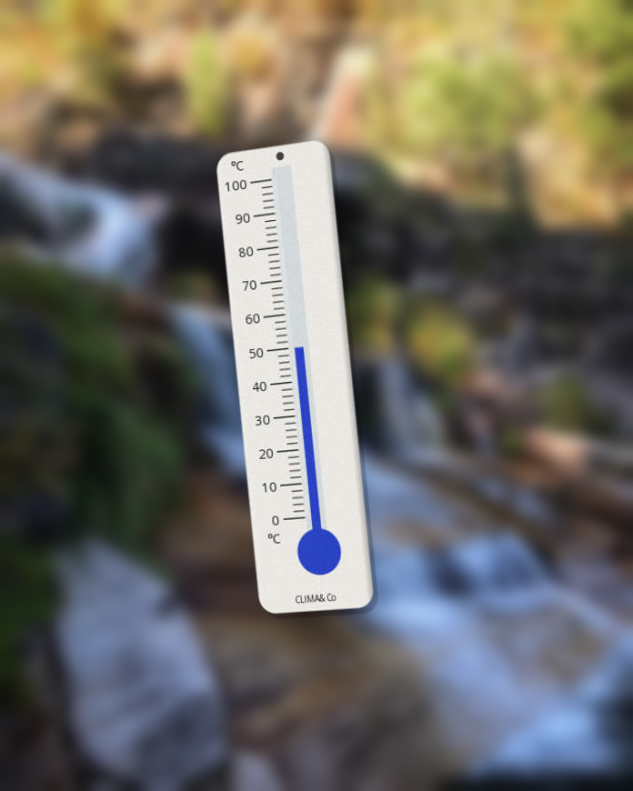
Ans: {"value": 50, "unit": "°C"}
